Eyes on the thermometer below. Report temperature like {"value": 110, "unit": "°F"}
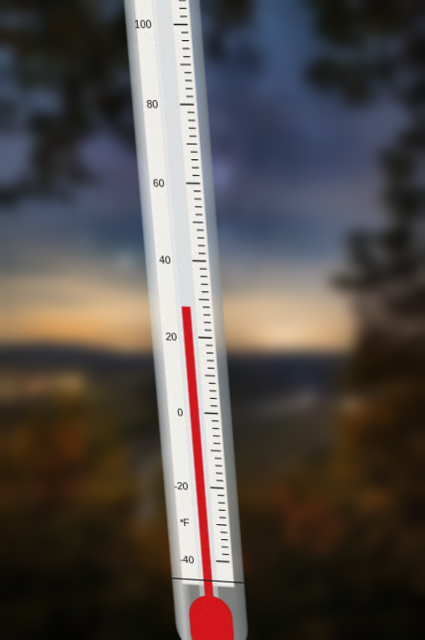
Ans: {"value": 28, "unit": "°F"}
